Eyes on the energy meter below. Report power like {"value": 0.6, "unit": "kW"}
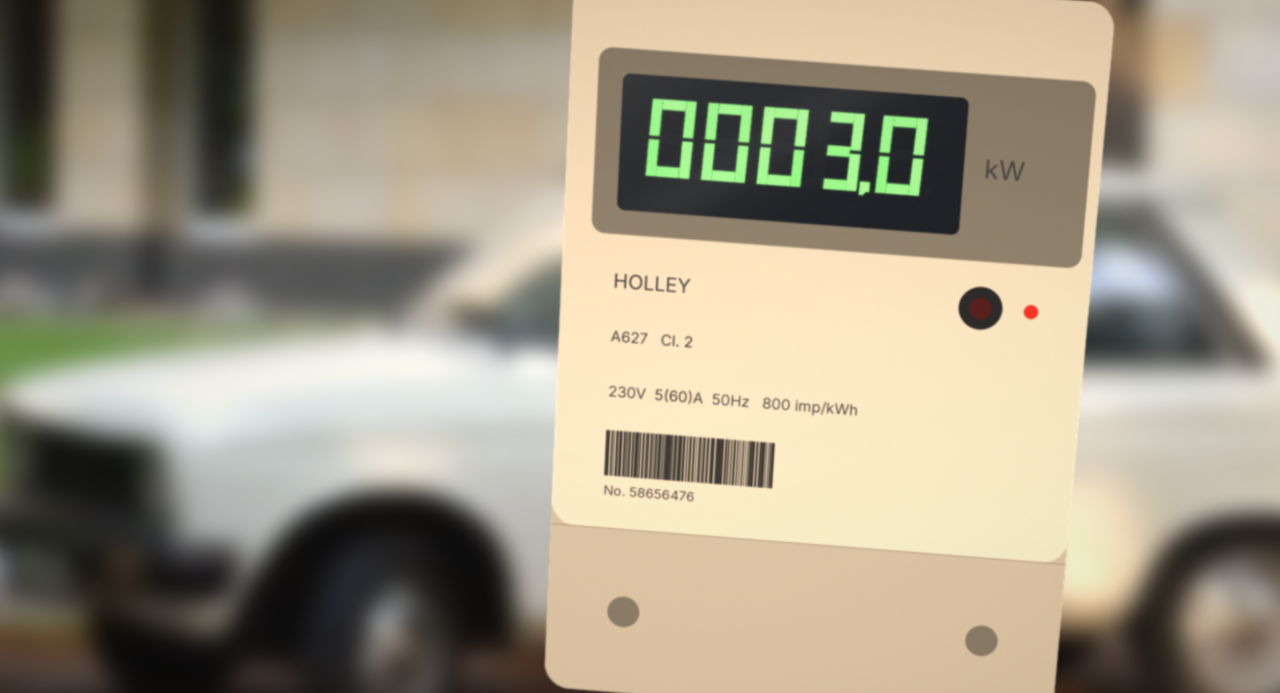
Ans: {"value": 3.0, "unit": "kW"}
